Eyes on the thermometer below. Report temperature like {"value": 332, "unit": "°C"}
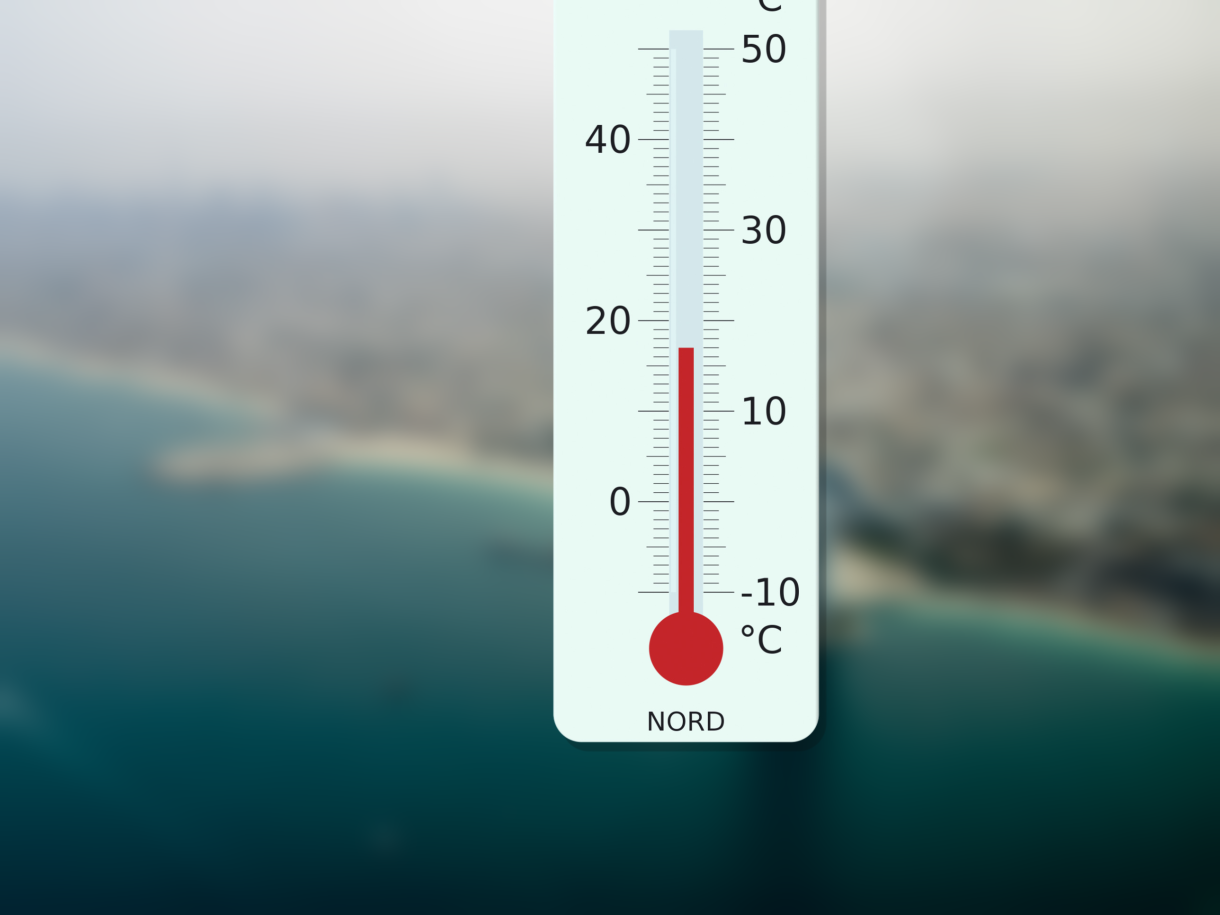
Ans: {"value": 17, "unit": "°C"}
